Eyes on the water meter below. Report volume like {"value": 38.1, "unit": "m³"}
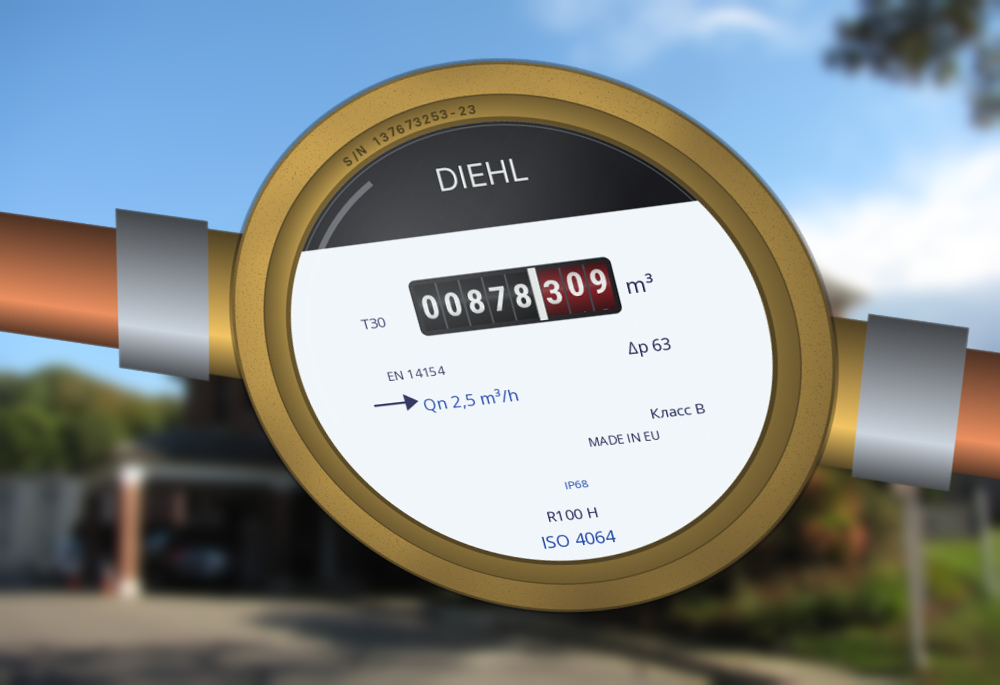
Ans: {"value": 878.309, "unit": "m³"}
